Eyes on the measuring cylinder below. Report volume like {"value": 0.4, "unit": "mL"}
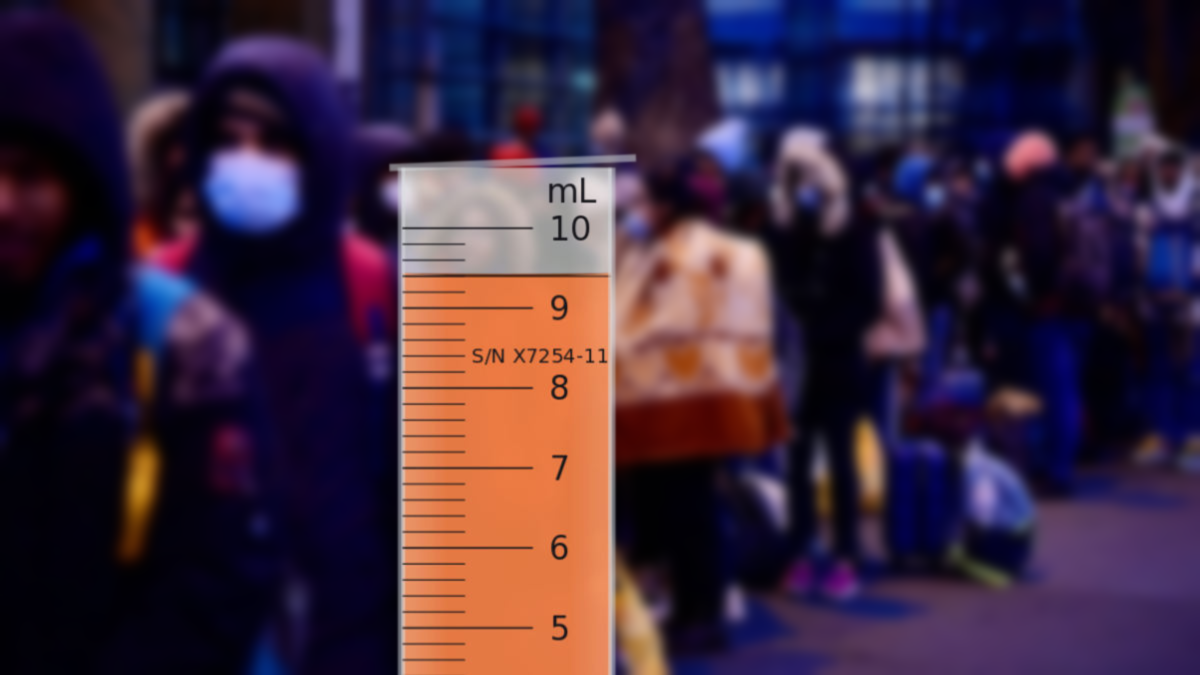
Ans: {"value": 9.4, "unit": "mL"}
